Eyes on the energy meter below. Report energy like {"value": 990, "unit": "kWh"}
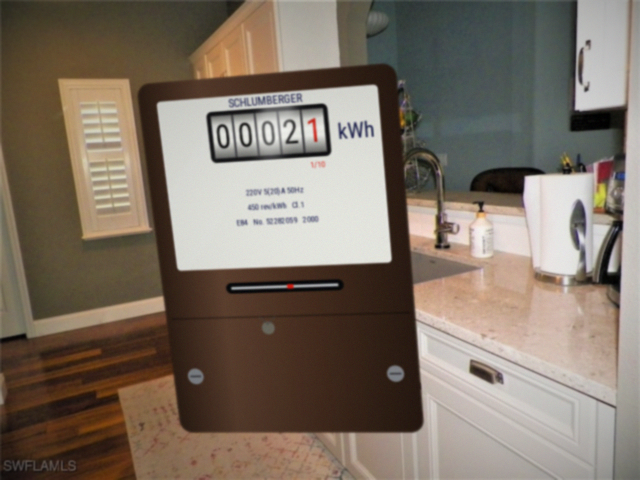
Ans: {"value": 2.1, "unit": "kWh"}
